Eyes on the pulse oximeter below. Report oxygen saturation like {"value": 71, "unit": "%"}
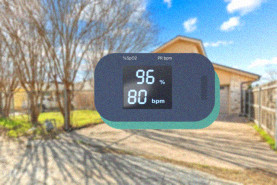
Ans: {"value": 96, "unit": "%"}
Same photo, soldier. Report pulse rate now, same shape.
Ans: {"value": 80, "unit": "bpm"}
